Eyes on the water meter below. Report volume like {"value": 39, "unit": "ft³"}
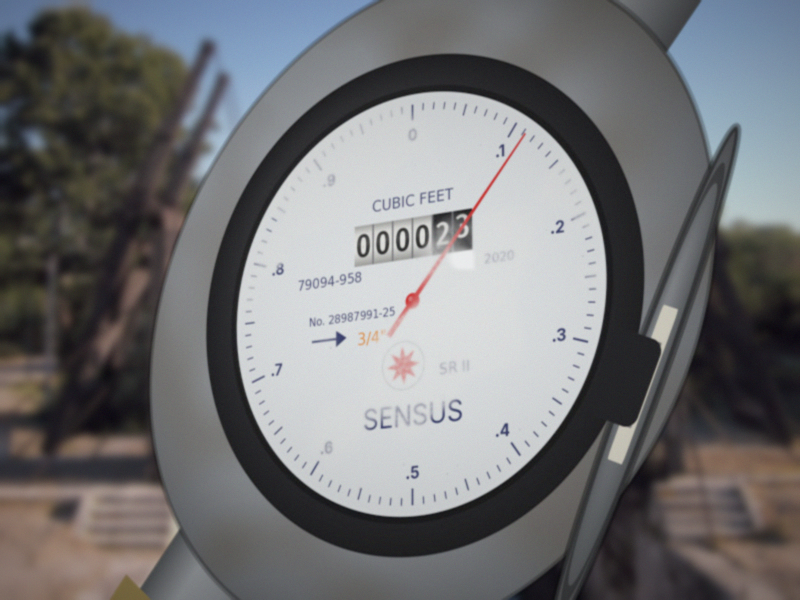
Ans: {"value": 23.11, "unit": "ft³"}
